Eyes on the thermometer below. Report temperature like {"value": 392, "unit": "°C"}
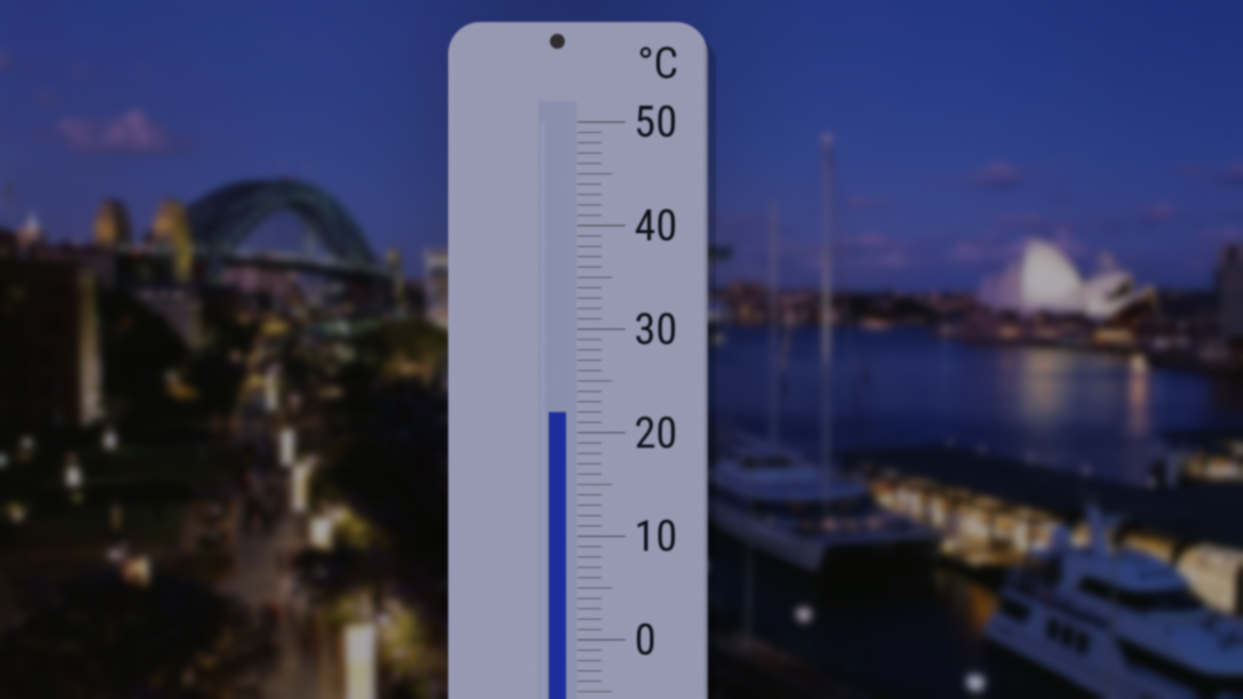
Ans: {"value": 22, "unit": "°C"}
